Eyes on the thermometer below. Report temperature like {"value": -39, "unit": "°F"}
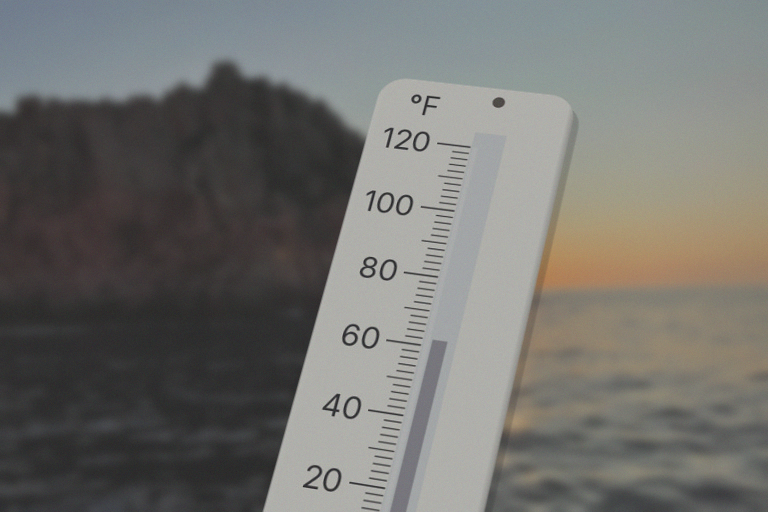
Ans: {"value": 62, "unit": "°F"}
